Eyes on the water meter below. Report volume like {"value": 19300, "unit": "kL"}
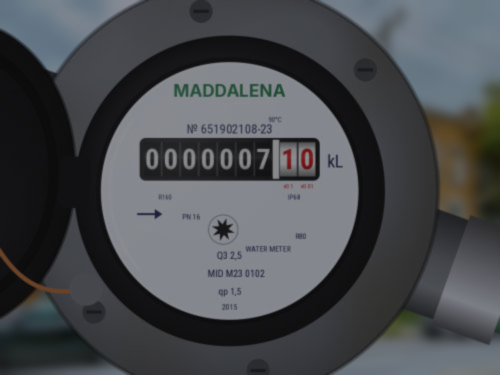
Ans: {"value": 7.10, "unit": "kL"}
